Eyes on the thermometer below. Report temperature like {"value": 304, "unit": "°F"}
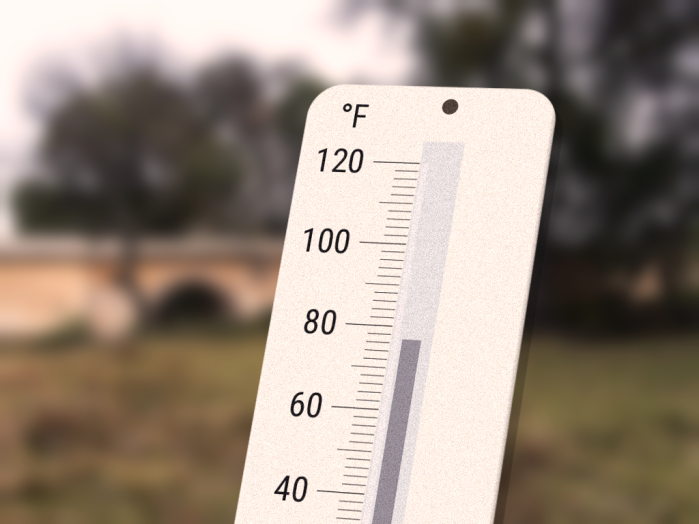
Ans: {"value": 77, "unit": "°F"}
